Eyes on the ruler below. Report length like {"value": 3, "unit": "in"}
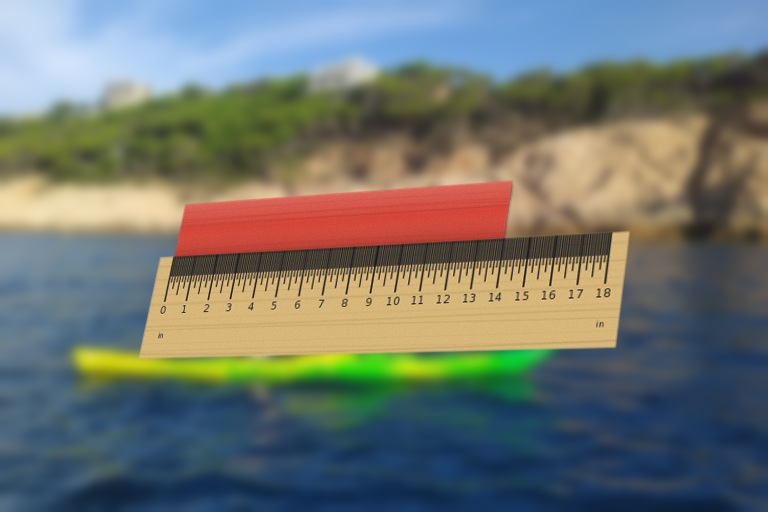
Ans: {"value": 14, "unit": "in"}
